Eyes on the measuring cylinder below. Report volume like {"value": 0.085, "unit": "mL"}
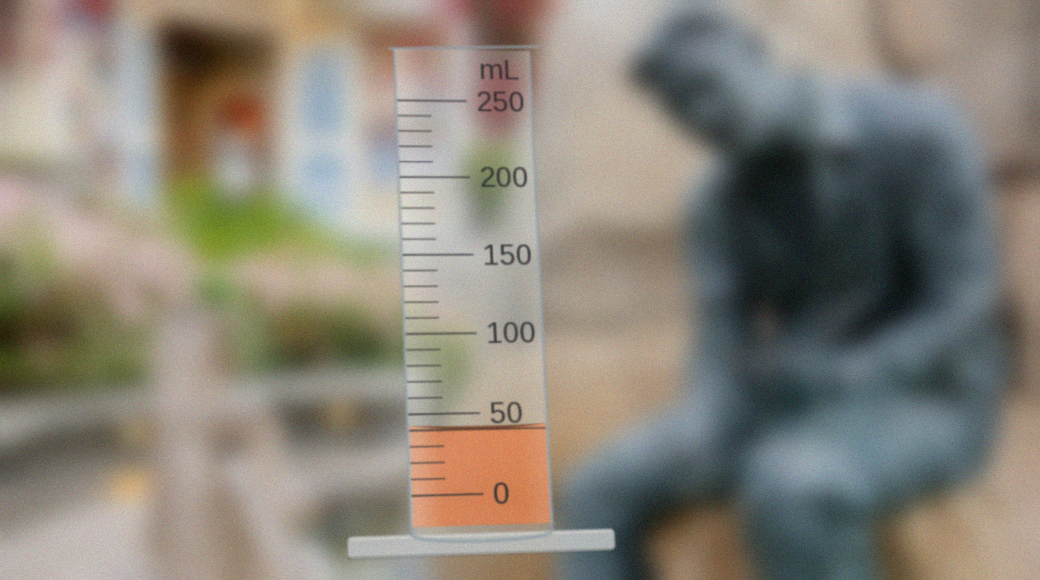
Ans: {"value": 40, "unit": "mL"}
